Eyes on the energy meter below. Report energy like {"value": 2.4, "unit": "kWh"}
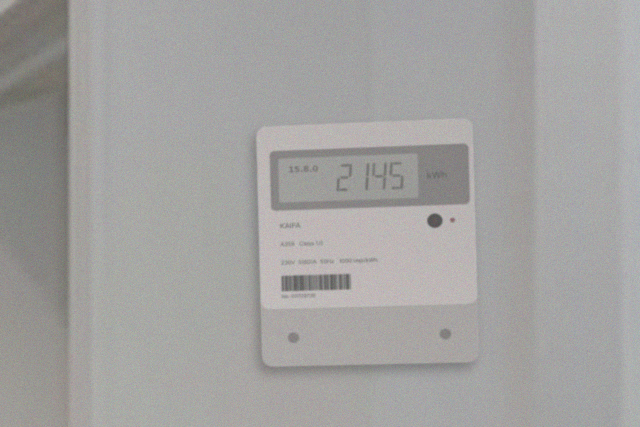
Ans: {"value": 2145, "unit": "kWh"}
